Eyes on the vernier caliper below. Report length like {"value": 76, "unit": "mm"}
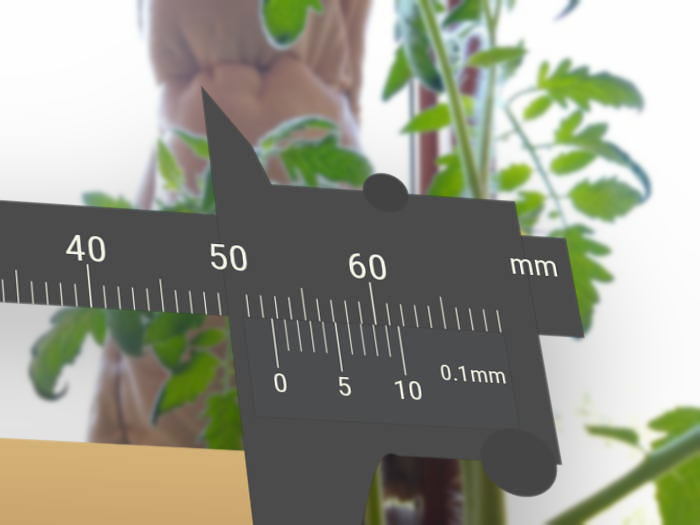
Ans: {"value": 52.6, "unit": "mm"}
